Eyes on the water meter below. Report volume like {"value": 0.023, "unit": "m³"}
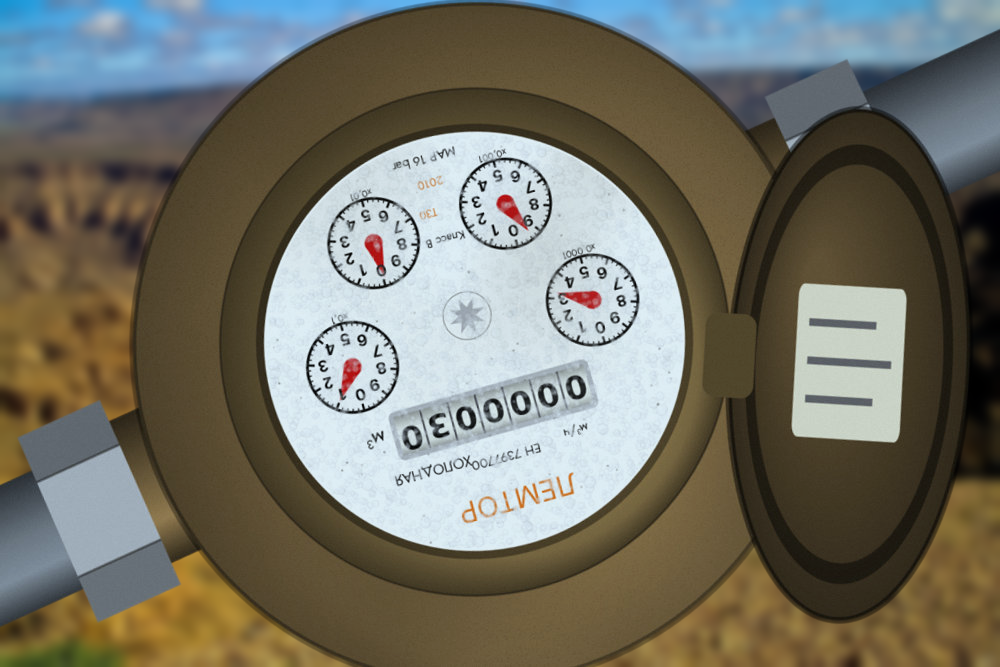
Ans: {"value": 30.0993, "unit": "m³"}
